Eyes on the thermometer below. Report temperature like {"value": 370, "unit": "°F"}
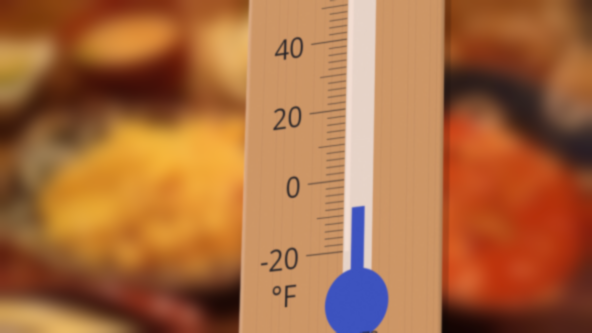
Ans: {"value": -8, "unit": "°F"}
